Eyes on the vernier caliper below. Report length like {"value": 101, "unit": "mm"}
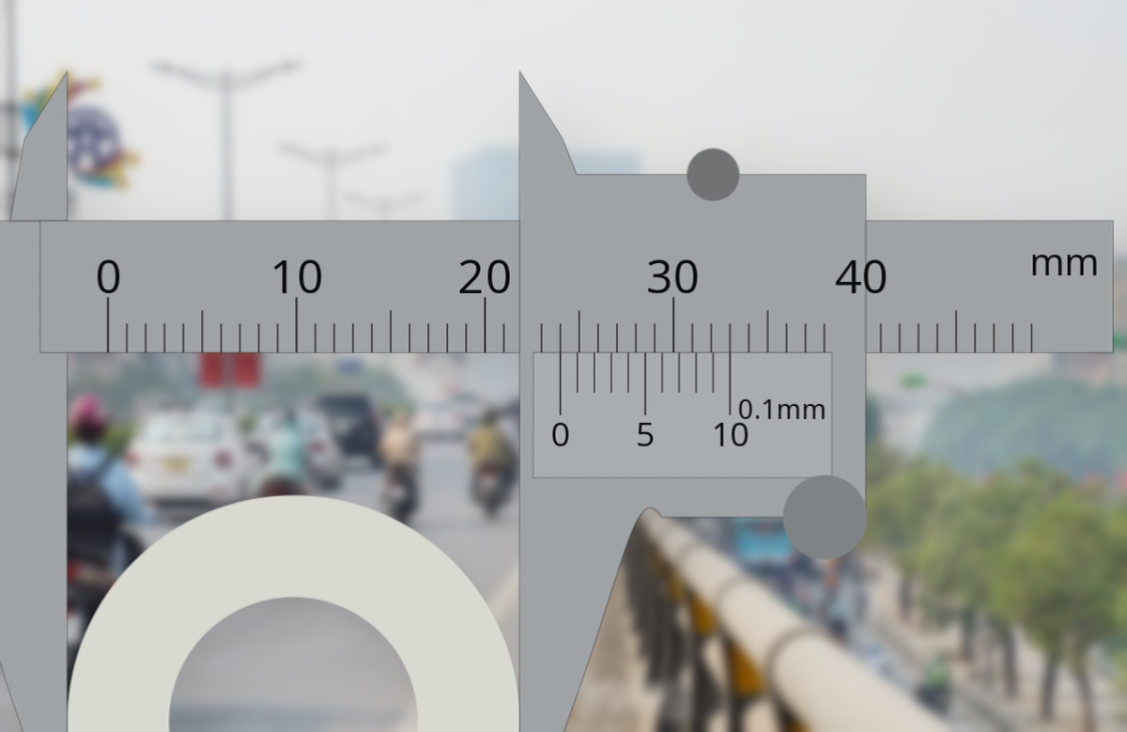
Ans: {"value": 24.0, "unit": "mm"}
